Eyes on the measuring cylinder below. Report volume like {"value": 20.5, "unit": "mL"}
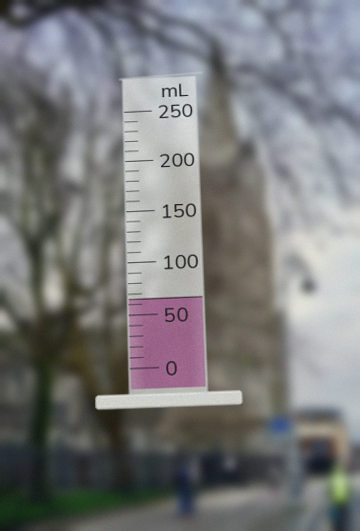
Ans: {"value": 65, "unit": "mL"}
